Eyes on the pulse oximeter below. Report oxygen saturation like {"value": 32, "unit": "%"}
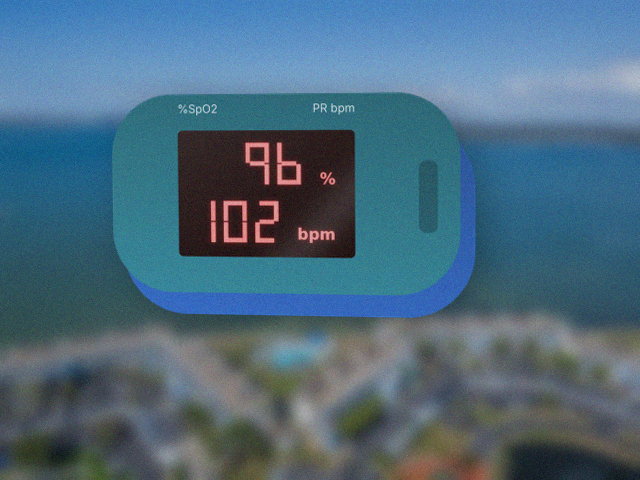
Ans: {"value": 96, "unit": "%"}
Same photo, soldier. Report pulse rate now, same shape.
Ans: {"value": 102, "unit": "bpm"}
